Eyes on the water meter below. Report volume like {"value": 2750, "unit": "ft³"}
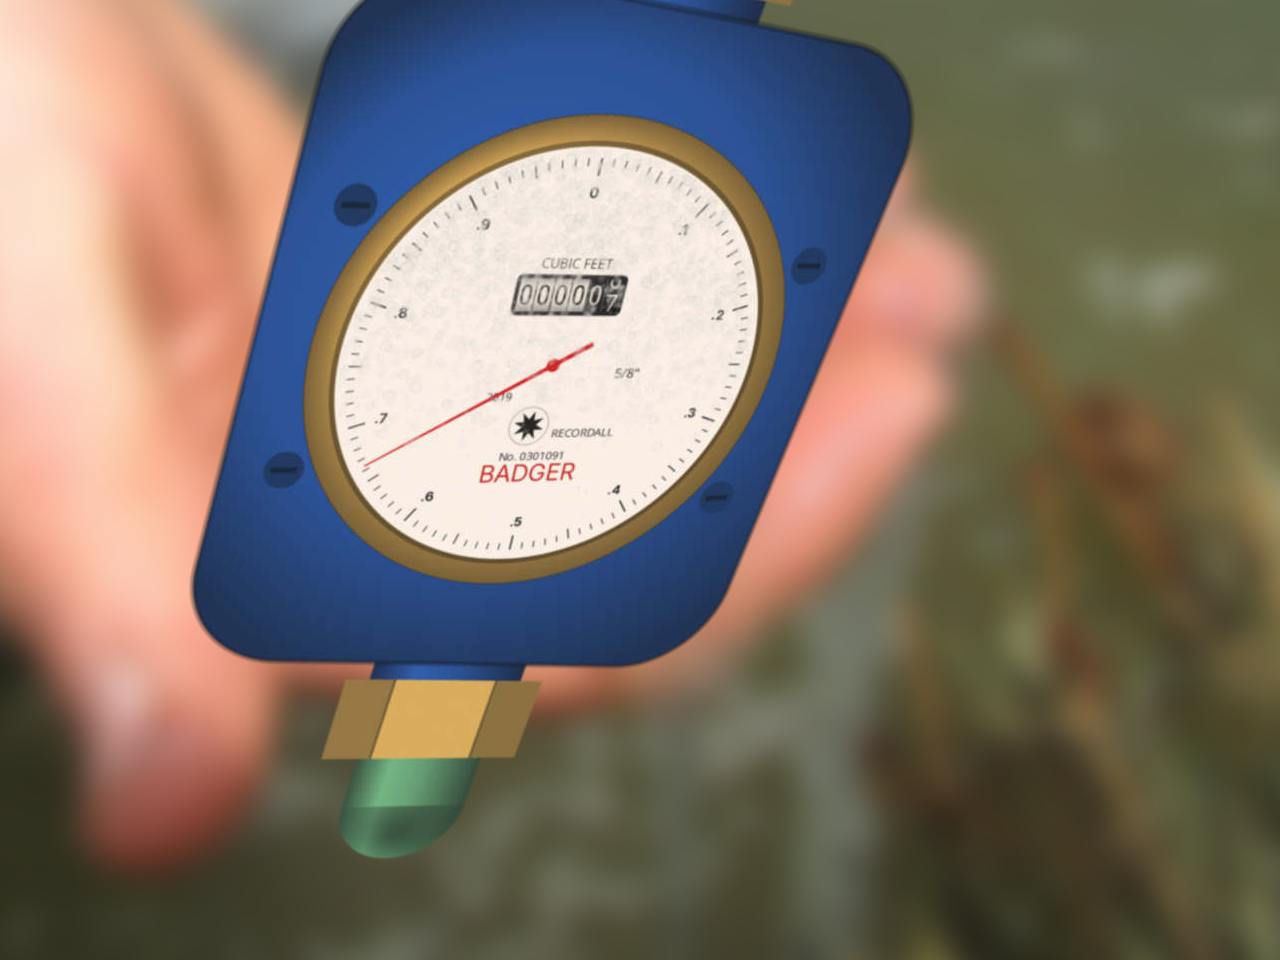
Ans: {"value": 6.66, "unit": "ft³"}
